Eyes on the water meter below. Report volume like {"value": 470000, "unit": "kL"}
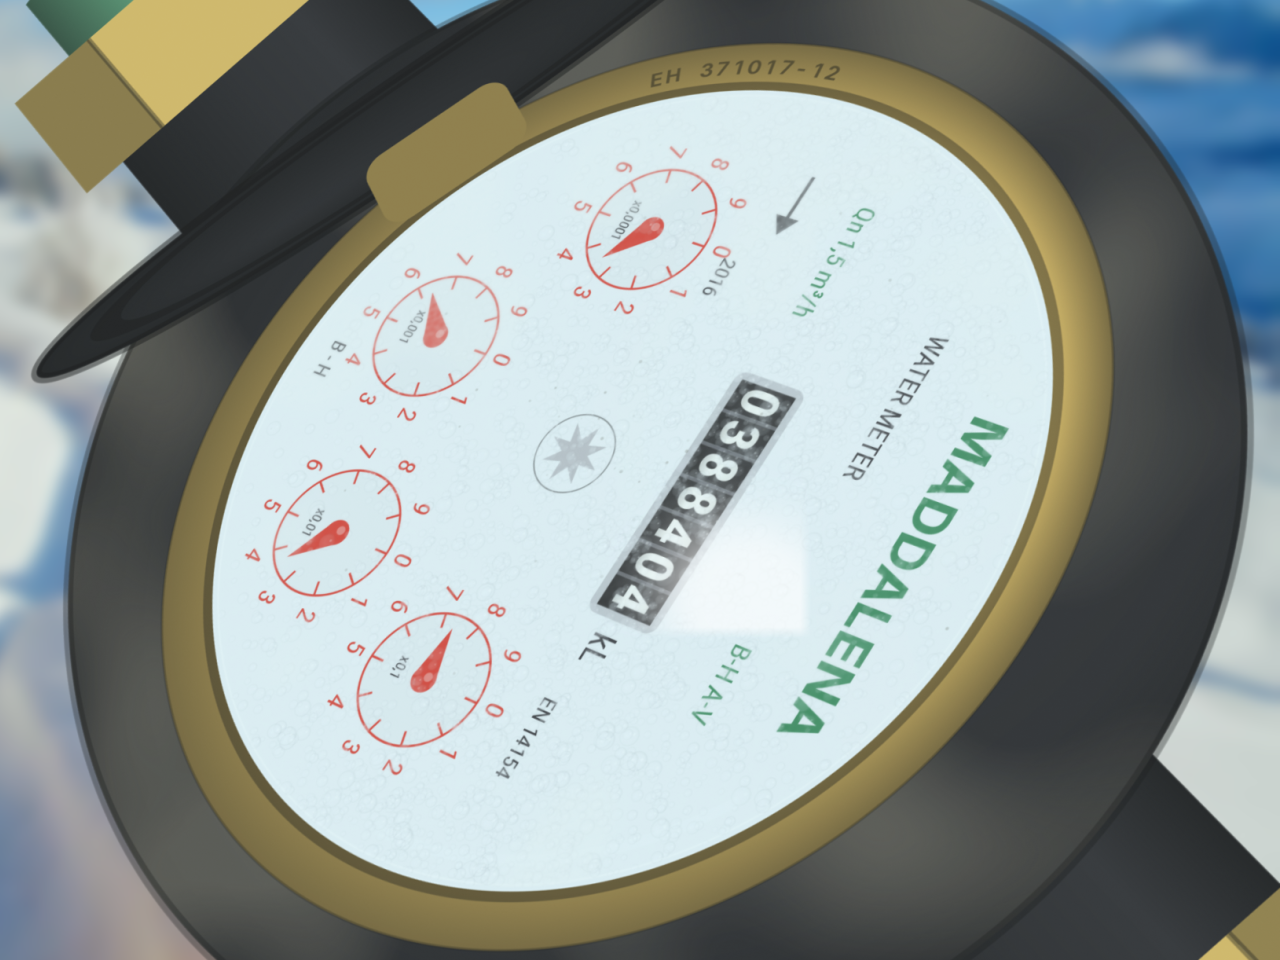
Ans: {"value": 388404.7363, "unit": "kL"}
